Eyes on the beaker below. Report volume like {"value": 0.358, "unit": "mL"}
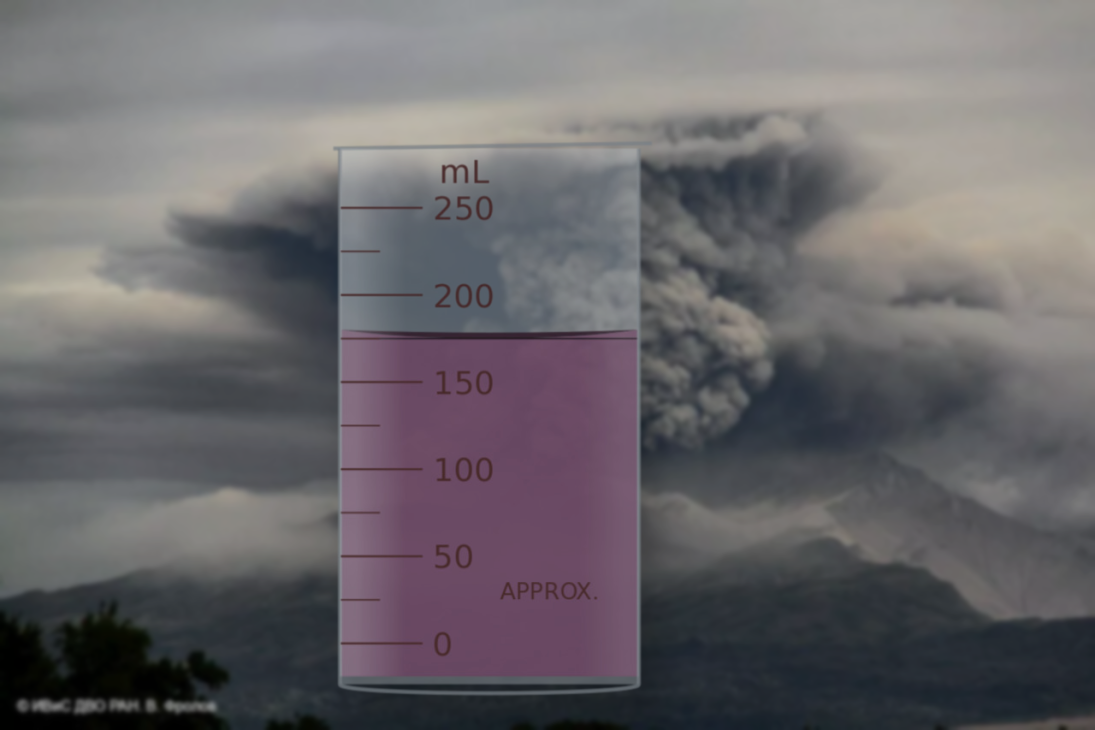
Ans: {"value": 175, "unit": "mL"}
